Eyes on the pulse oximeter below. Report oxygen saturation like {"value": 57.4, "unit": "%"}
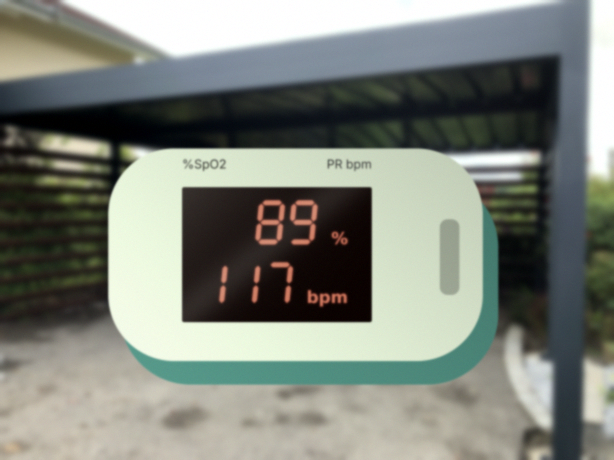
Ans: {"value": 89, "unit": "%"}
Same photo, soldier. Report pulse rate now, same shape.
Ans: {"value": 117, "unit": "bpm"}
